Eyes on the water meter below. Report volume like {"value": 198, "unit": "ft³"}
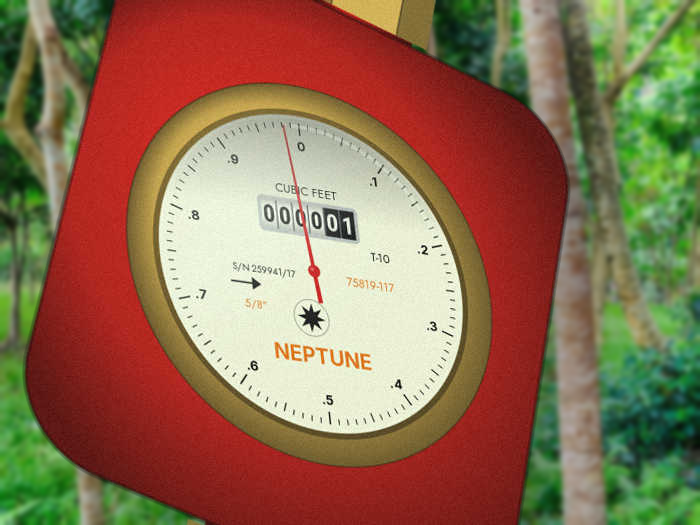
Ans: {"value": 0.98, "unit": "ft³"}
